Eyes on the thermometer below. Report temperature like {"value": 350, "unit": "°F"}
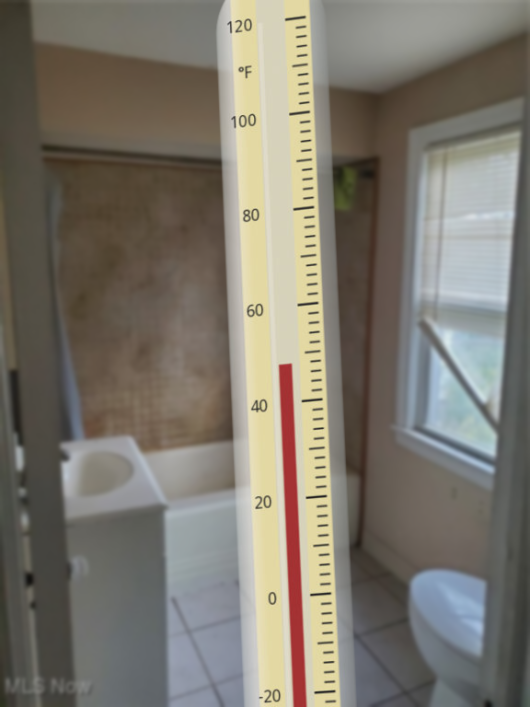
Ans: {"value": 48, "unit": "°F"}
